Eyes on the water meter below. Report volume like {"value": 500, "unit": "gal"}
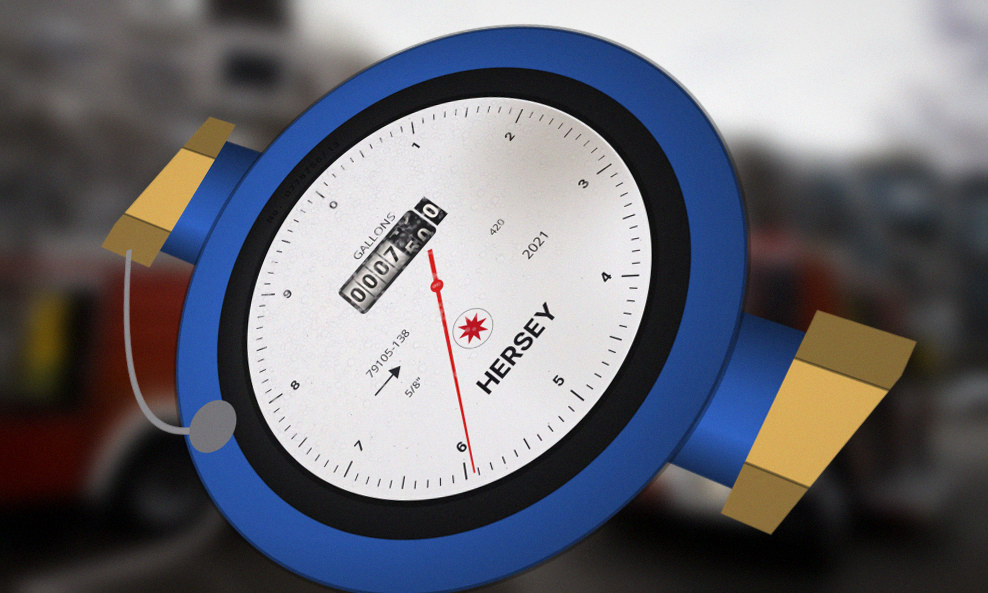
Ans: {"value": 7495.9, "unit": "gal"}
